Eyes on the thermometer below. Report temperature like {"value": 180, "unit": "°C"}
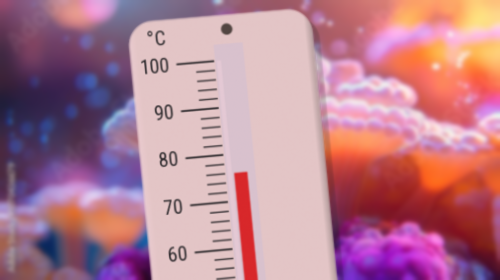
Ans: {"value": 76, "unit": "°C"}
